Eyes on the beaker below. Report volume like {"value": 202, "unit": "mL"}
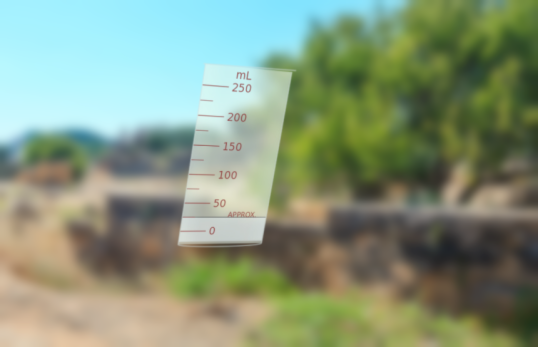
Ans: {"value": 25, "unit": "mL"}
